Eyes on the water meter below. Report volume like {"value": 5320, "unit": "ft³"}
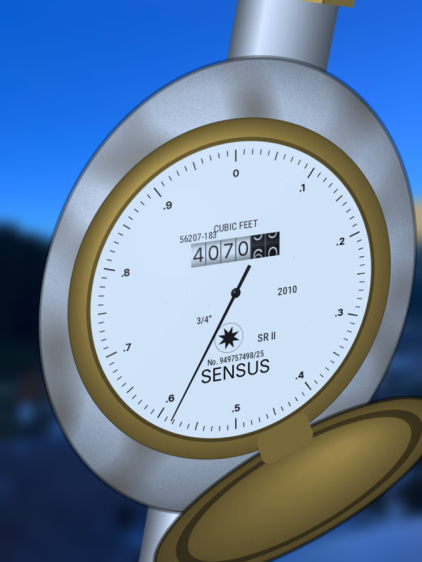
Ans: {"value": 407059.58, "unit": "ft³"}
